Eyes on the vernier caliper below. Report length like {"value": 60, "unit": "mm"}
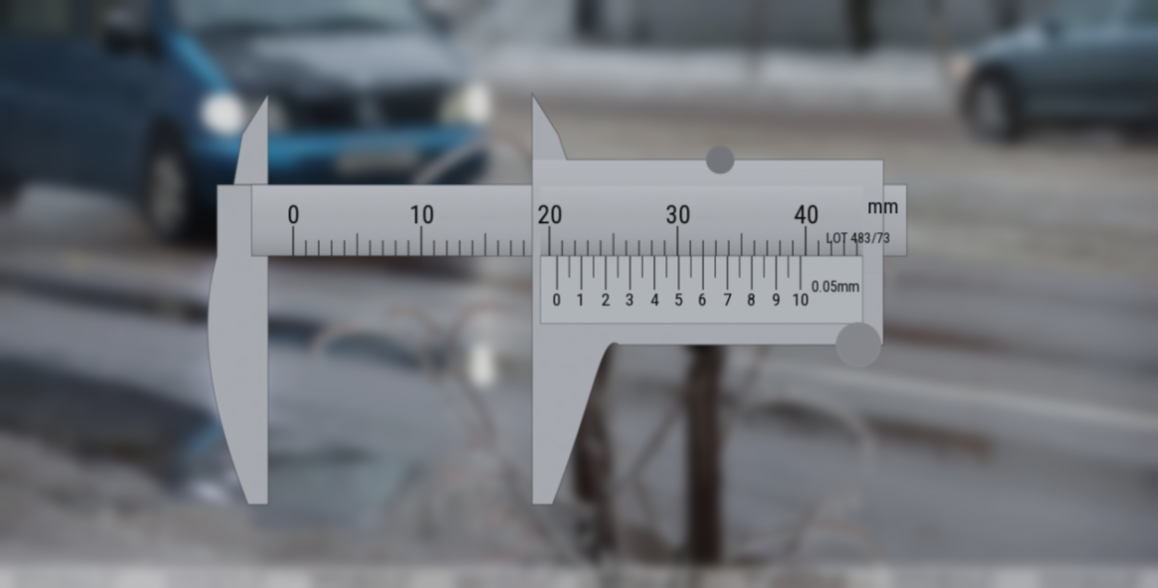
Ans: {"value": 20.6, "unit": "mm"}
